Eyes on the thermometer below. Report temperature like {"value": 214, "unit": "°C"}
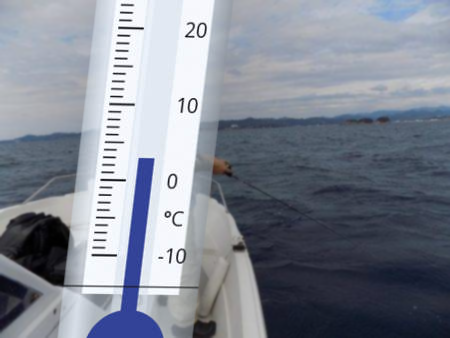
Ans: {"value": 3, "unit": "°C"}
